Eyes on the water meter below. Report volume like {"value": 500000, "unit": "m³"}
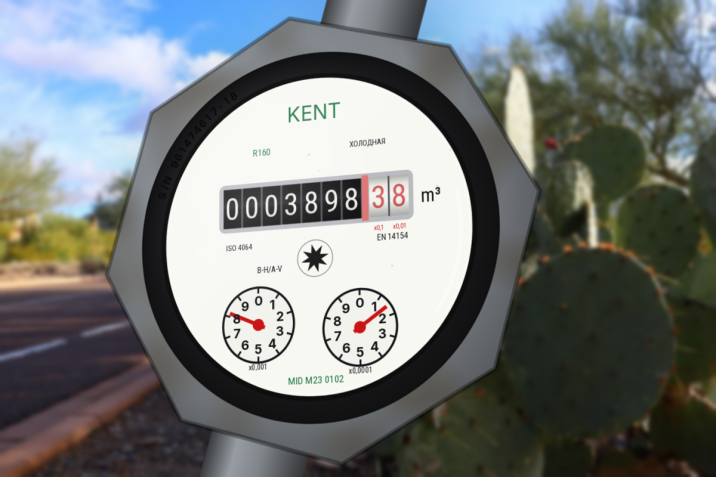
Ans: {"value": 3898.3881, "unit": "m³"}
